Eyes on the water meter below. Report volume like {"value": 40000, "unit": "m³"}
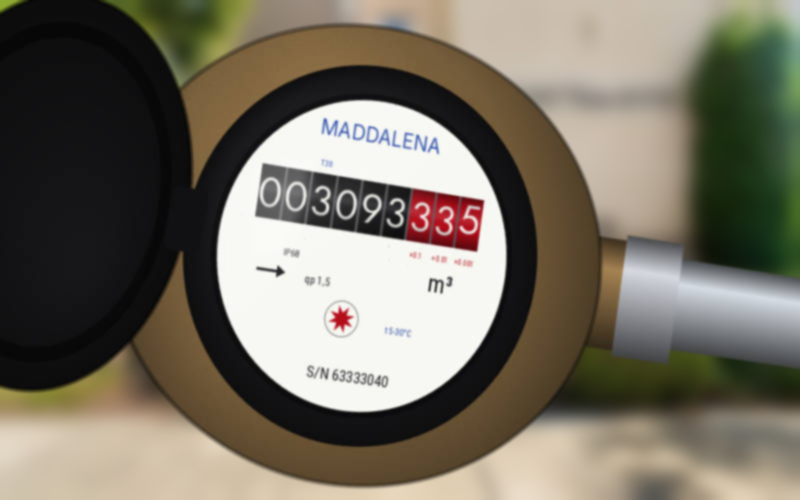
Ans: {"value": 3093.335, "unit": "m³"}
